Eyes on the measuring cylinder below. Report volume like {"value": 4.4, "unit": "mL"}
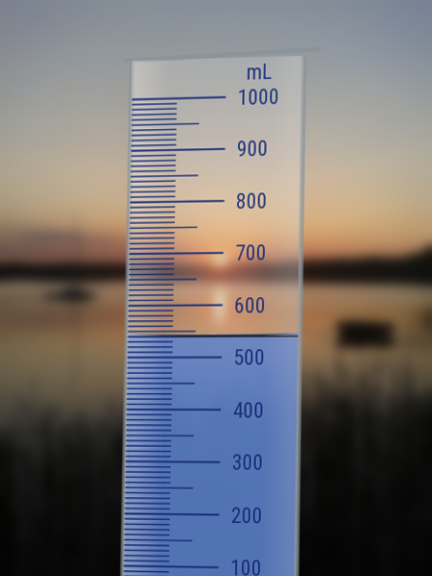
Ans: {"value": 540, "unit": "mL"}
